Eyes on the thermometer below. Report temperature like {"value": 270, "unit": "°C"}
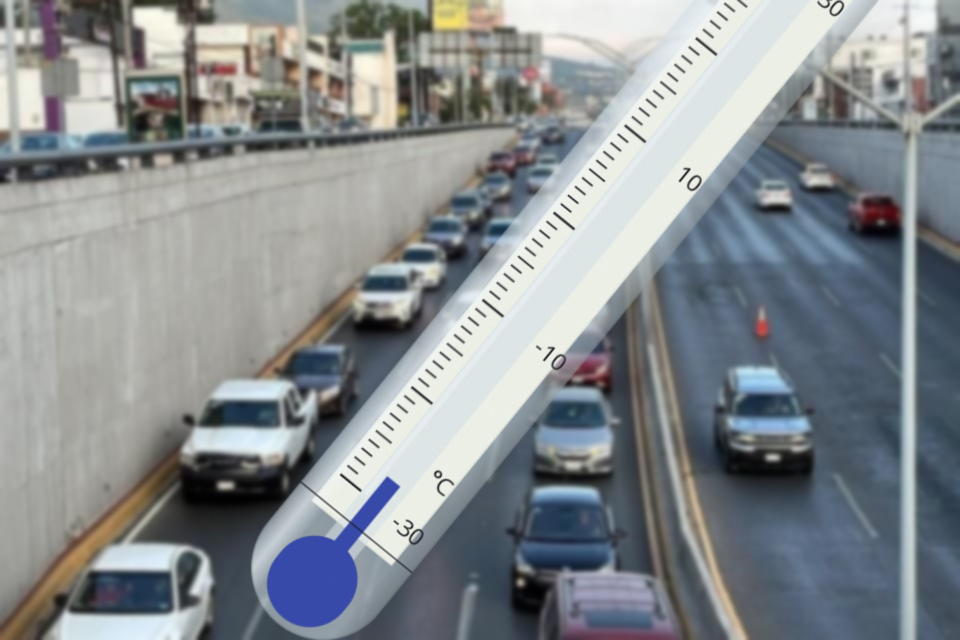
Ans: {"value": -27.5, "unit": "°C"}
